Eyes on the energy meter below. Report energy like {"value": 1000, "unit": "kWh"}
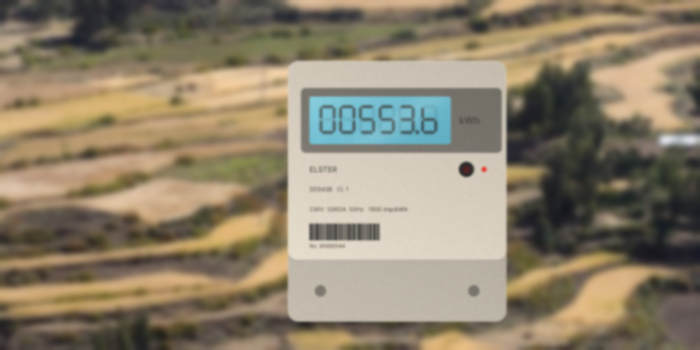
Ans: {"value": 553.6, "unit": "kWh"}
